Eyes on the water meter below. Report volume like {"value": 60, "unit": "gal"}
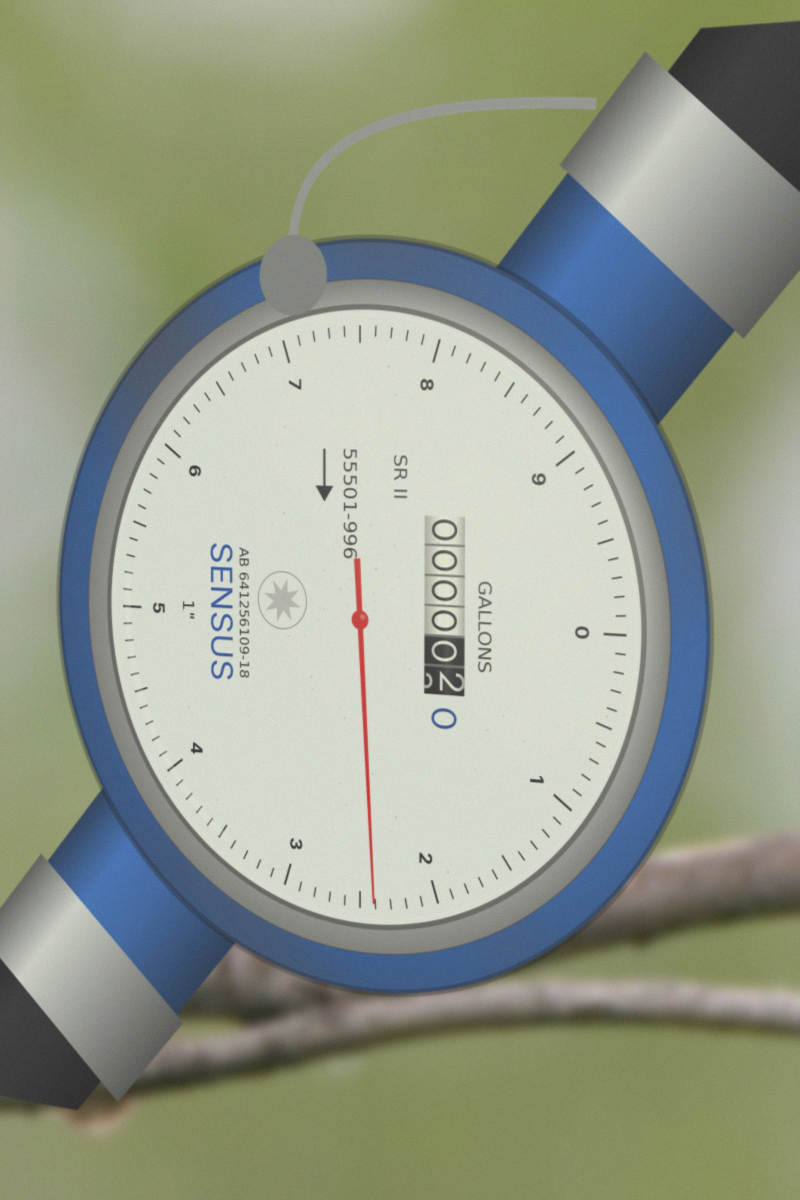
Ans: {"value": 22.4, "unit": "gal"}
